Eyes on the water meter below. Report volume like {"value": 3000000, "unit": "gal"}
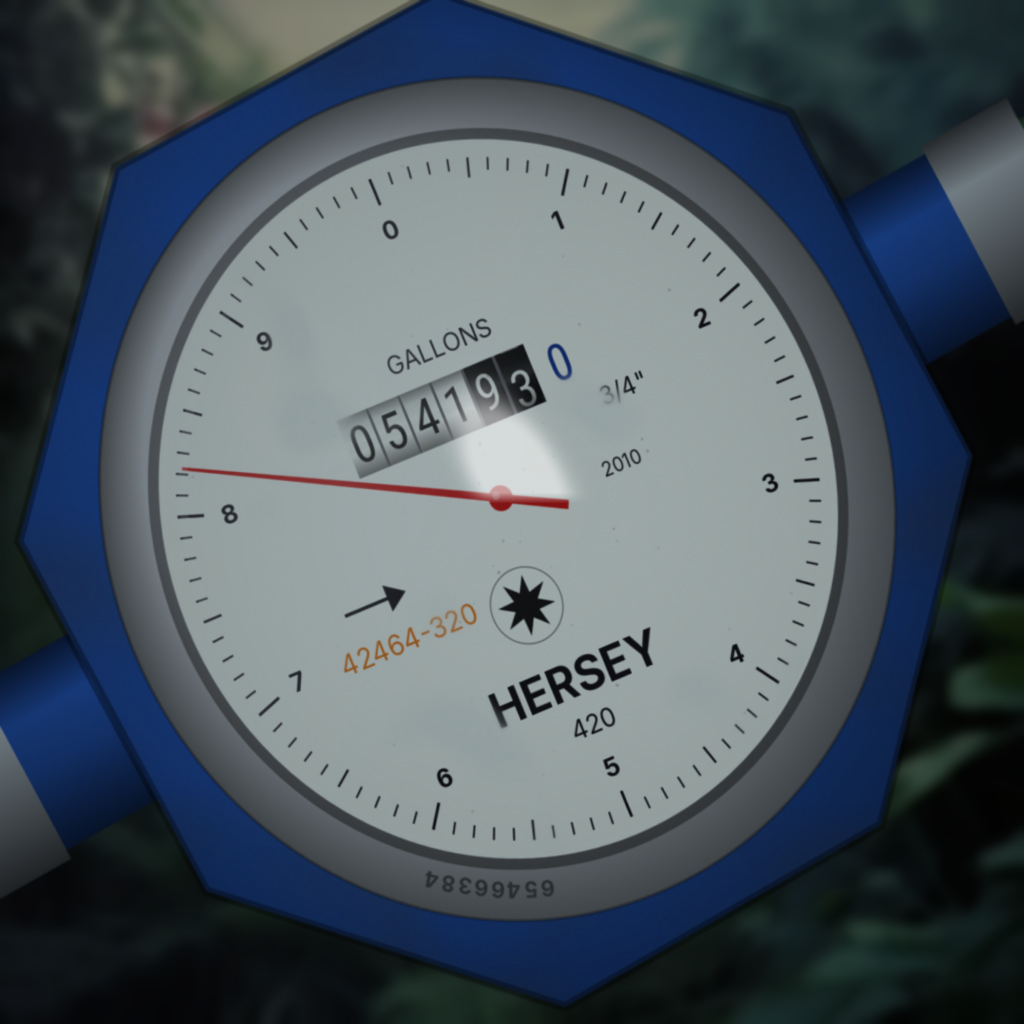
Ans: {"value": 541928.2, "unit": "gal"}
